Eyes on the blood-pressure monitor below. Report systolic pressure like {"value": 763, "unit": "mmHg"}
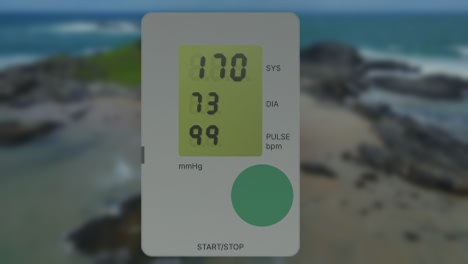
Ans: {"value": 170, "unit": "mmHg"}
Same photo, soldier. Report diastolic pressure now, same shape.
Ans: {"value": 73, "unit": "mmHg"}
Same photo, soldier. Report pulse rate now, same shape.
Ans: {"value": 99, "unit": "bpm"}
